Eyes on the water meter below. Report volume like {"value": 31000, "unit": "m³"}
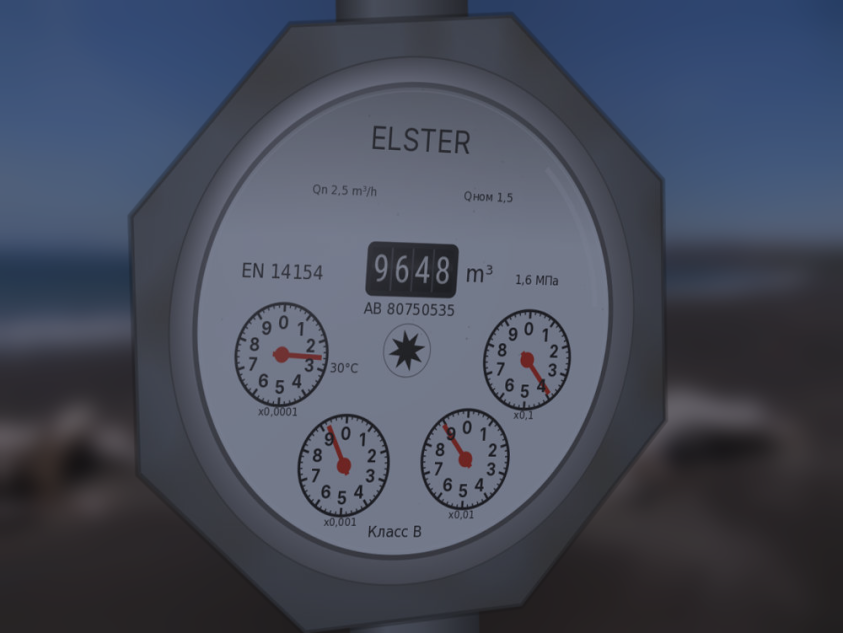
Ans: {"value": 9648.3892, "unit": "m³"}
